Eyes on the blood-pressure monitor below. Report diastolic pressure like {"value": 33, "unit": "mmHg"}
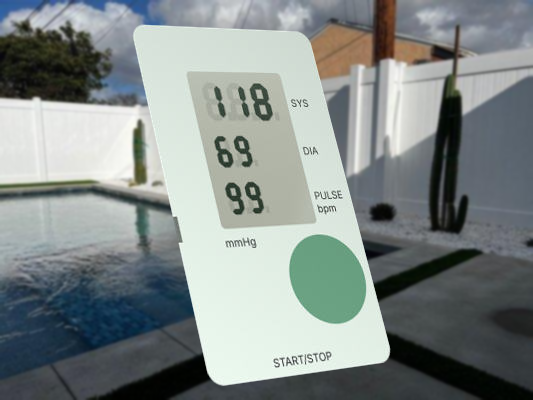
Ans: {"value": 69, "unit": "mmHg"}
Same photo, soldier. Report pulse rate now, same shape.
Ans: {"value": 99, "unit": "bpm"}
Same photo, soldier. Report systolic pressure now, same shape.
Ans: {"value": 118, "unit": "mmHg"}
